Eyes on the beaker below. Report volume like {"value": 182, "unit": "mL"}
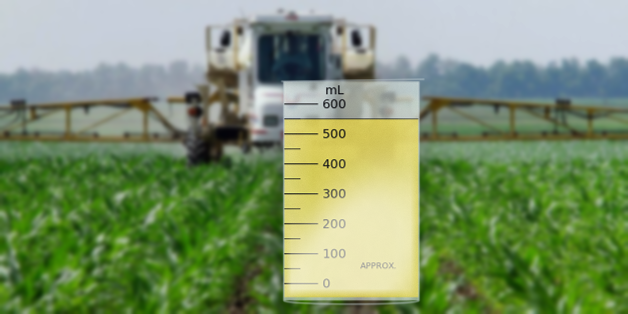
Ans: {"value": 550, "unit": "mL"}
